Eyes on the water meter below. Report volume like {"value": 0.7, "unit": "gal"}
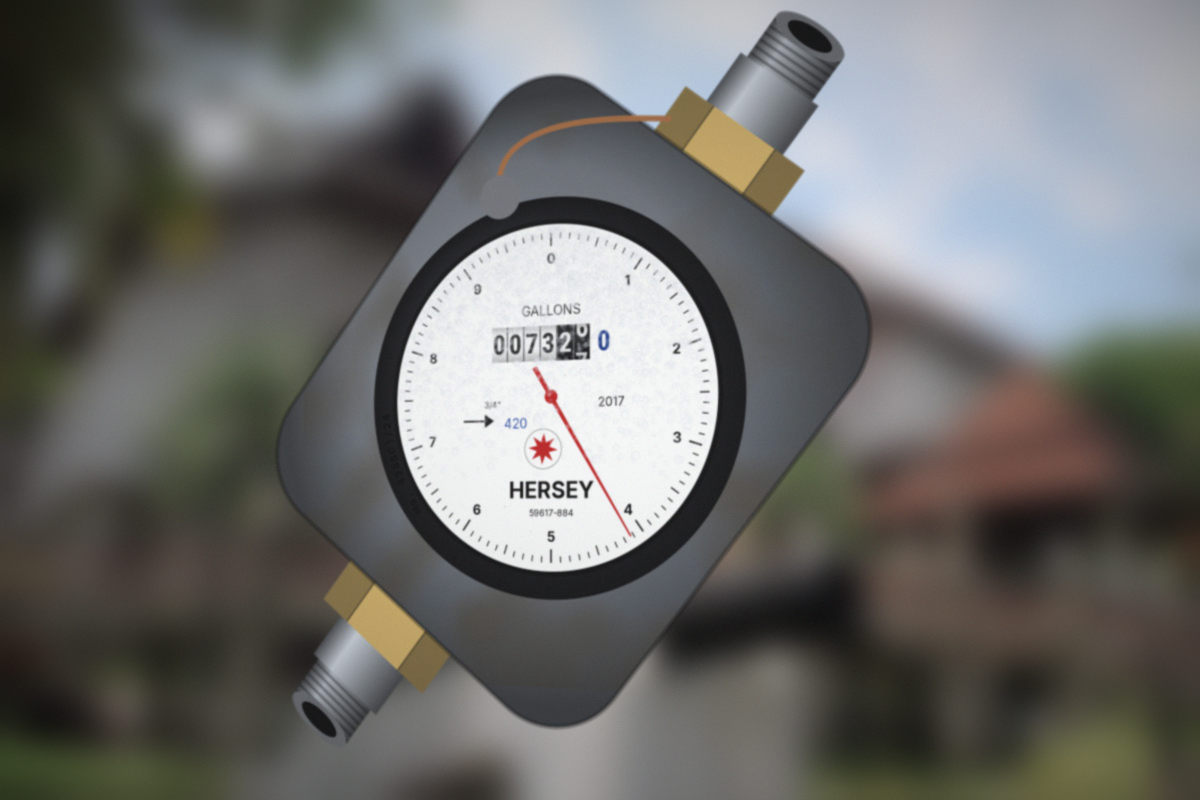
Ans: {"value": 73264.1, "unit": "gal"}
